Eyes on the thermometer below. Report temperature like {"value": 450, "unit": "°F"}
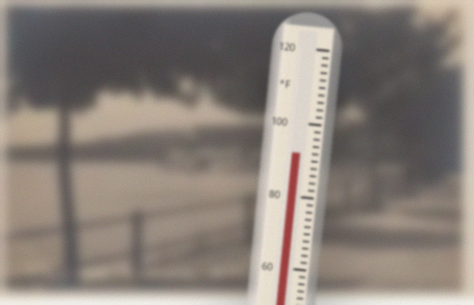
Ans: {"value": 92, "unit": "°F"}
